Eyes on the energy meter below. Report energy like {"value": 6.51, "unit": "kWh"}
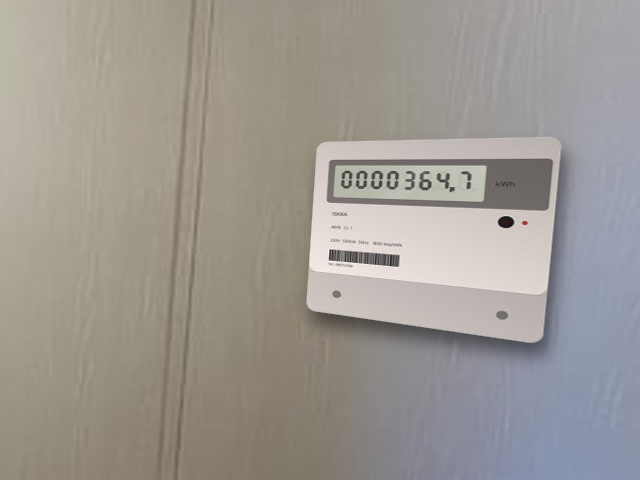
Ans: {"value": 364.7, "unit": "kWh"}
